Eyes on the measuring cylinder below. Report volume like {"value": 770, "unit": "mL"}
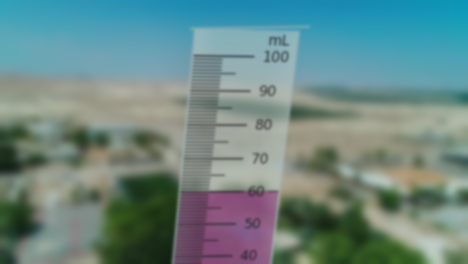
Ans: {"value": 60, "unit": "mL"}
